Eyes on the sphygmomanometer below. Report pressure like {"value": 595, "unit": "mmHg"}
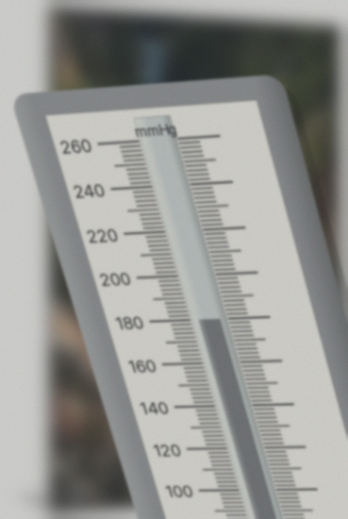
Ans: {"value": 180, "unit": "mmHg"}
